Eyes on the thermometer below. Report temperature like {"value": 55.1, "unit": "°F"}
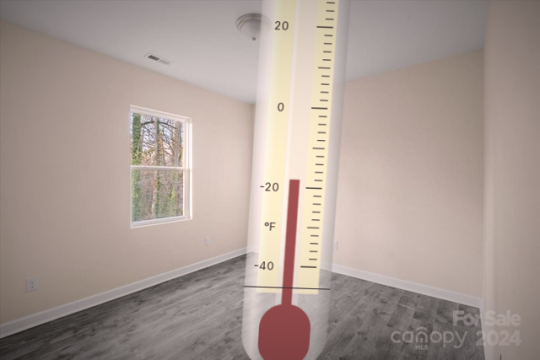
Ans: {"value": -18, "unit": "°F"}
